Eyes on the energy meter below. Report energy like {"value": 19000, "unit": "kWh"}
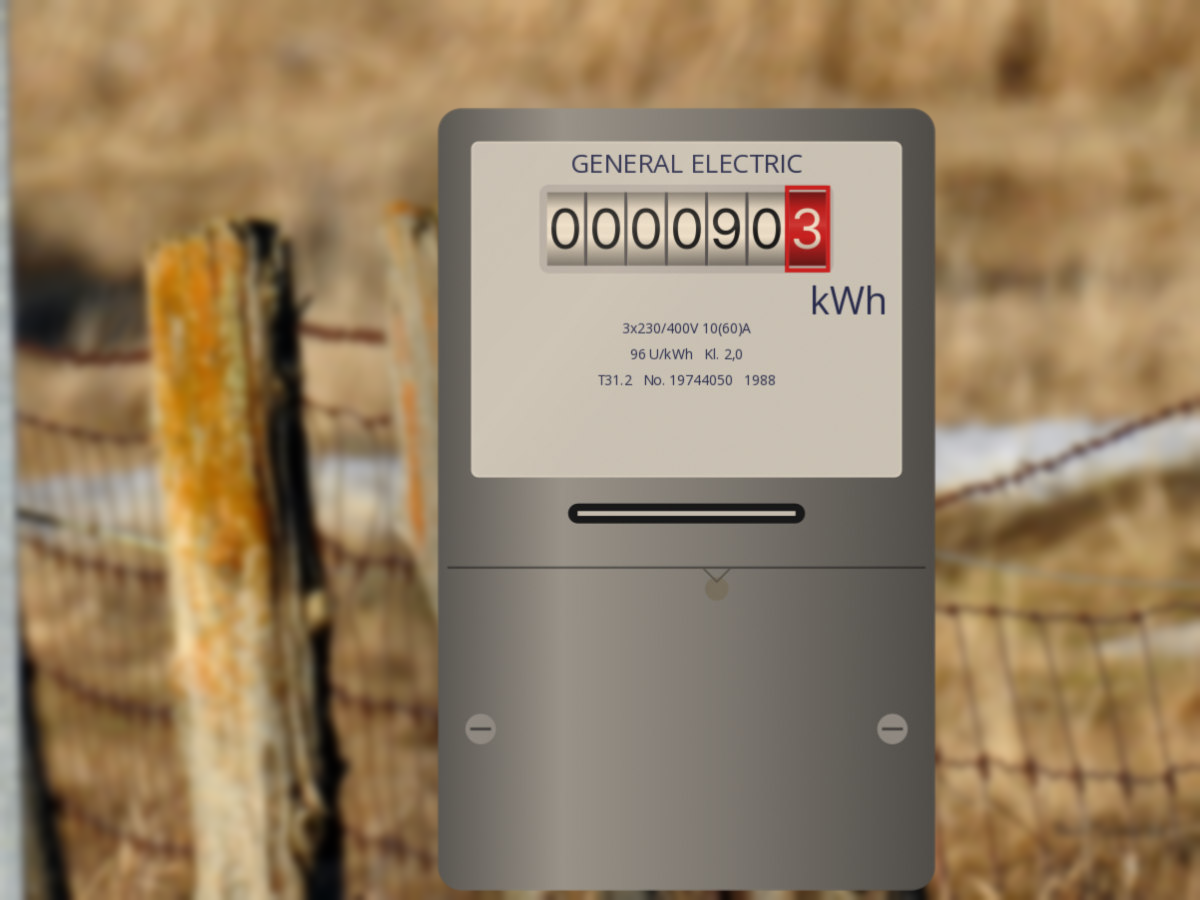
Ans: {"value": 90.3, "unit": "kWh"}
